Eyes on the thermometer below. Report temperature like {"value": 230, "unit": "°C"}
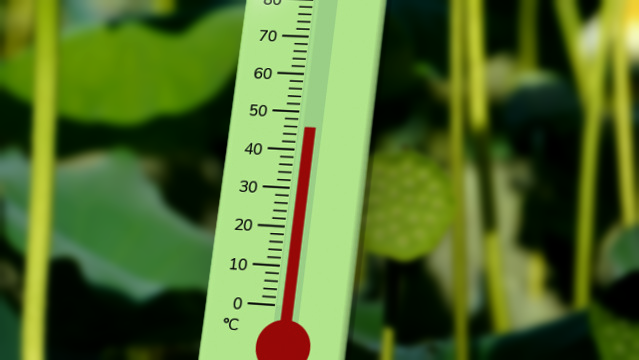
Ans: {"value": 46, "unit": "°C"}
